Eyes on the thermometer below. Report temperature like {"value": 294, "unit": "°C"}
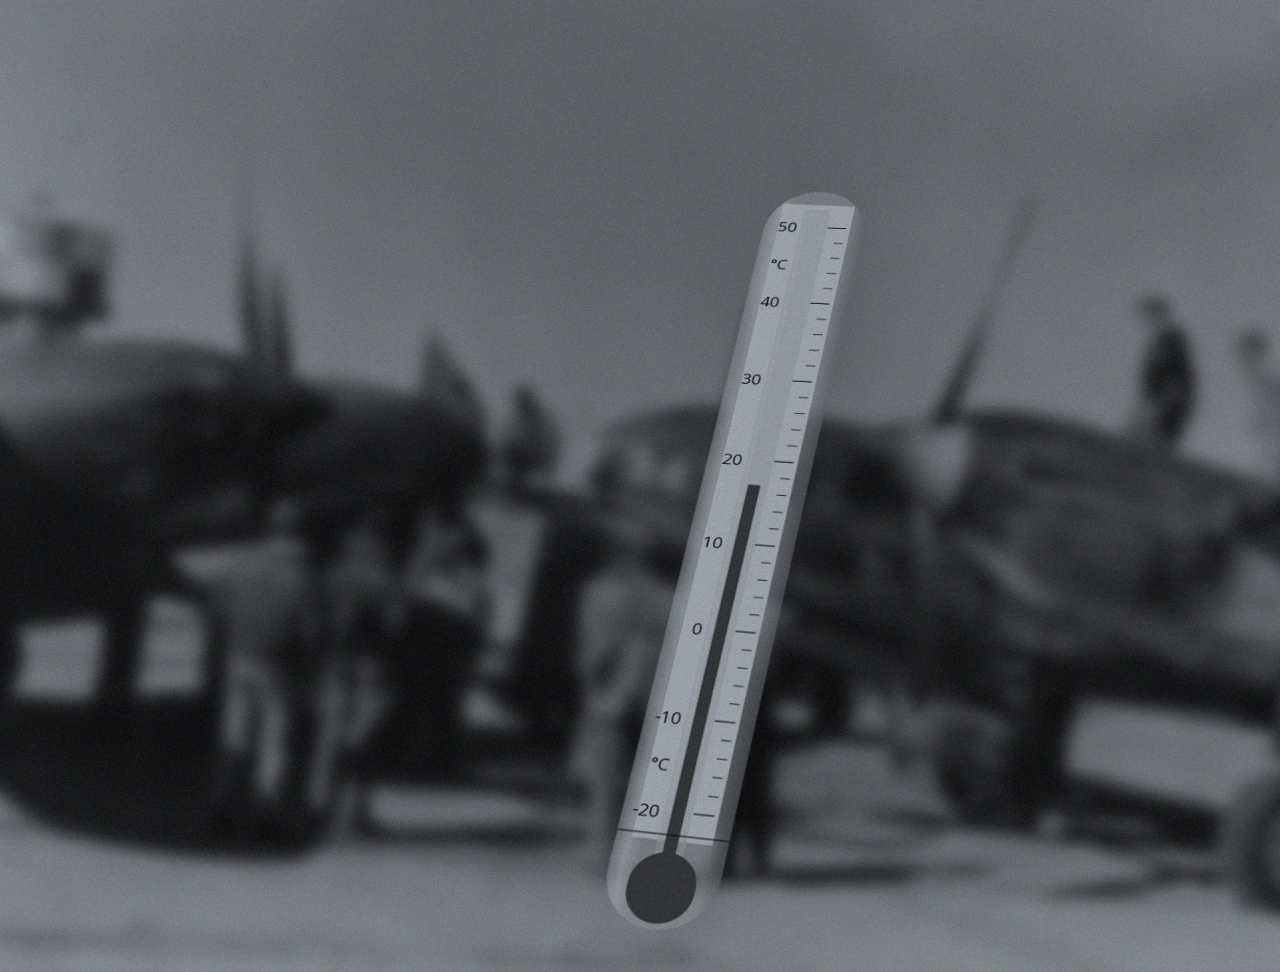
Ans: {"value": 17, "unit": "°C"}
